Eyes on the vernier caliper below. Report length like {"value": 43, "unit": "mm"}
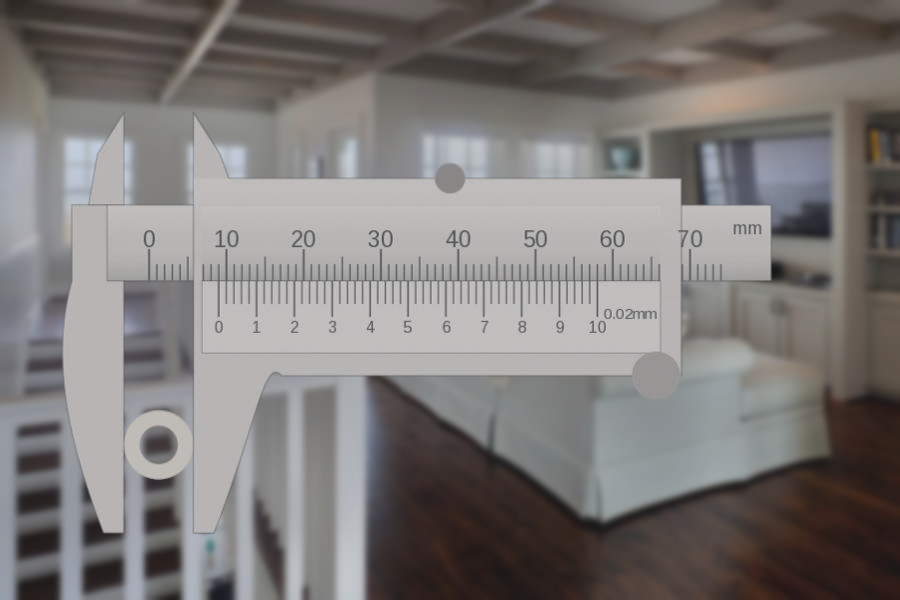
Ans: {"value": 9.0, "unit": "mm"}
